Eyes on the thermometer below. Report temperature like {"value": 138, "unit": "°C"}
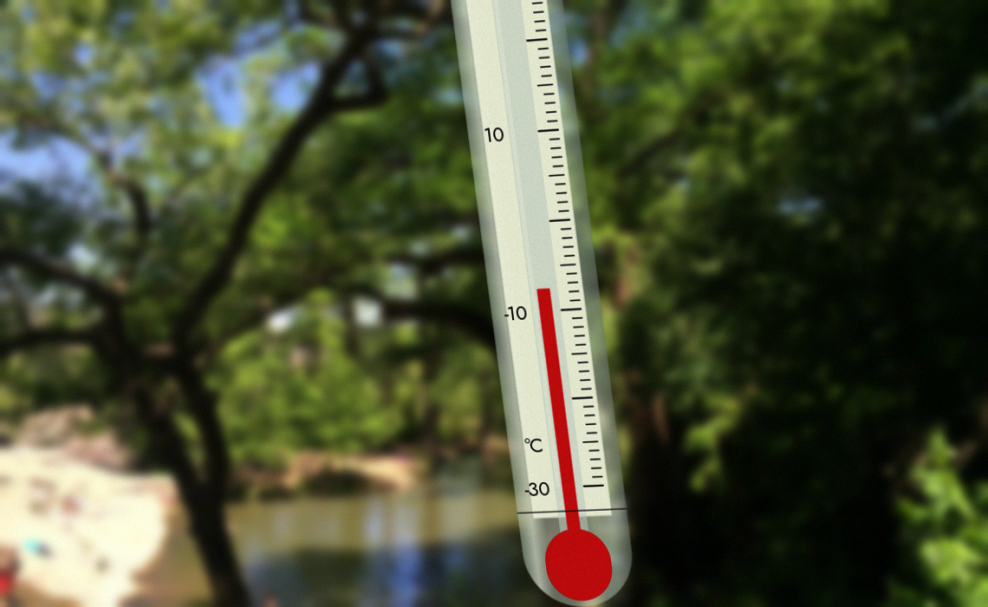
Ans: {"value": -7.5, "unit": "°C"}
